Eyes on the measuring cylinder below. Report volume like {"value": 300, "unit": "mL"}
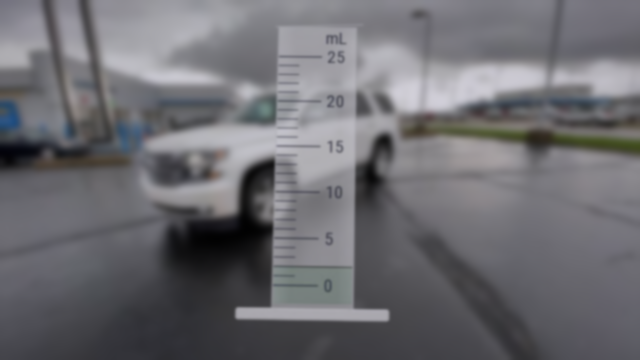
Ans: {"value": 2, "unit": "mL"}
